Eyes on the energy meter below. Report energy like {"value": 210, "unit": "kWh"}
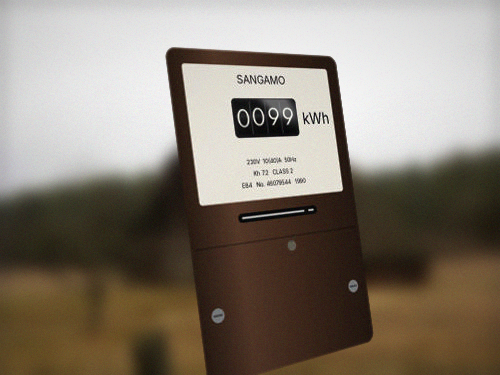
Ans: {"value": 99, "unit": "kWh"}
